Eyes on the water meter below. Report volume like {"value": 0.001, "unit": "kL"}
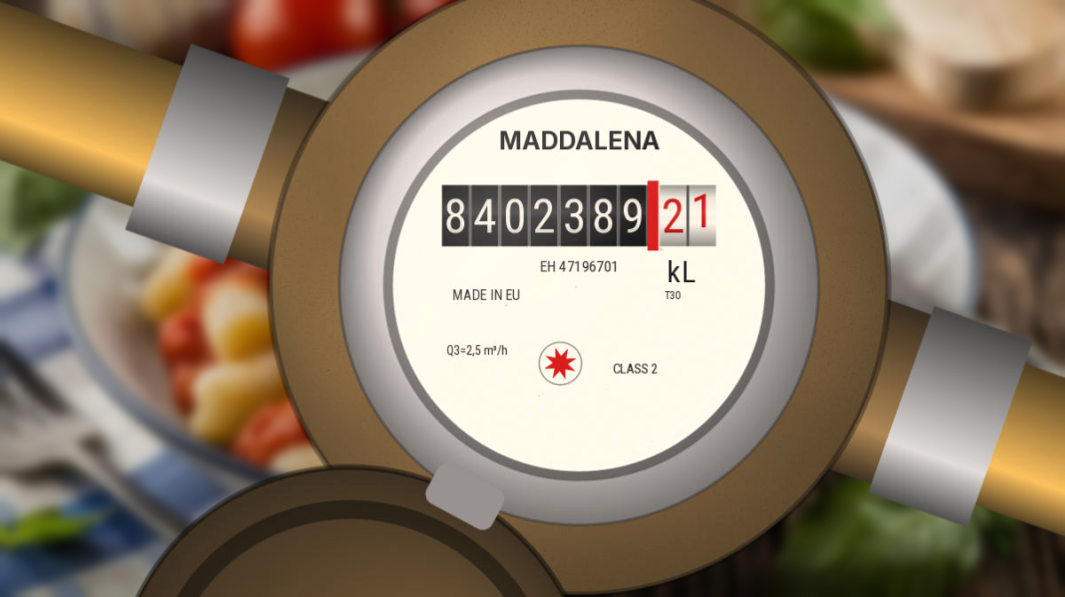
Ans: {"value": 8402389.21, "unit": "kL"}
